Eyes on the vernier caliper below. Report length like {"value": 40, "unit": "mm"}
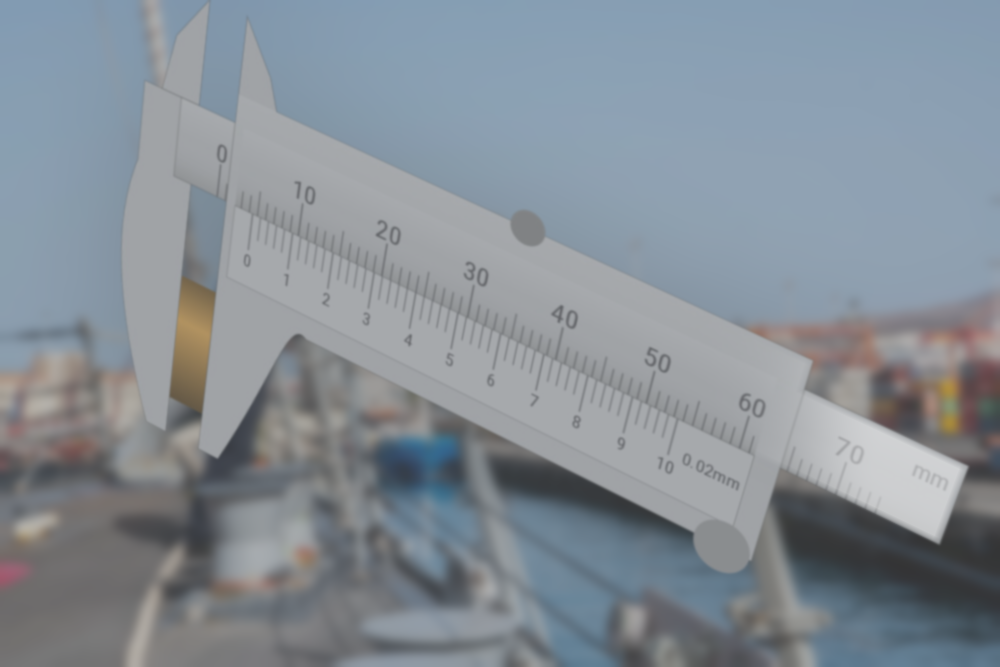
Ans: {"value": 4.4, "unit": "mm"}
